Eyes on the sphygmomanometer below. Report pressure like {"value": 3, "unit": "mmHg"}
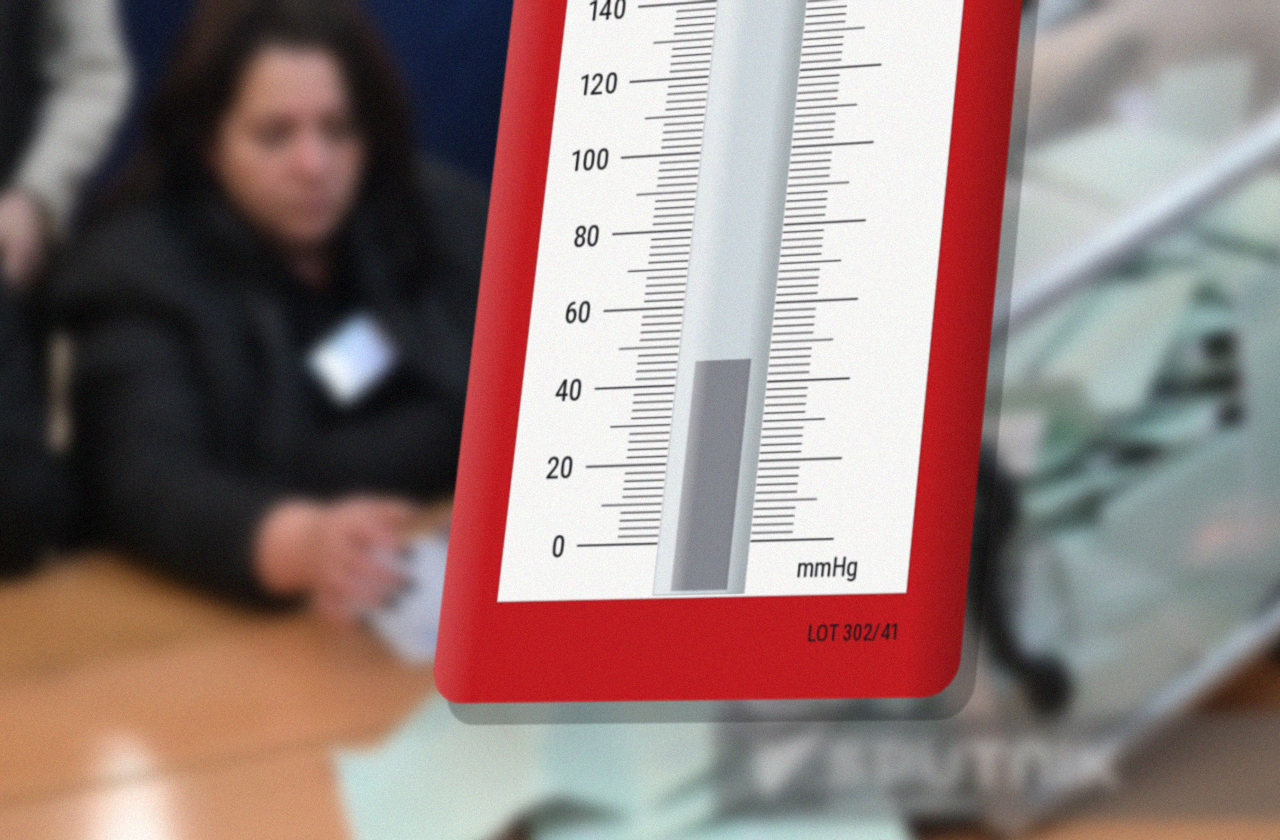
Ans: {"value": 46, "unit": "mmHg"}
